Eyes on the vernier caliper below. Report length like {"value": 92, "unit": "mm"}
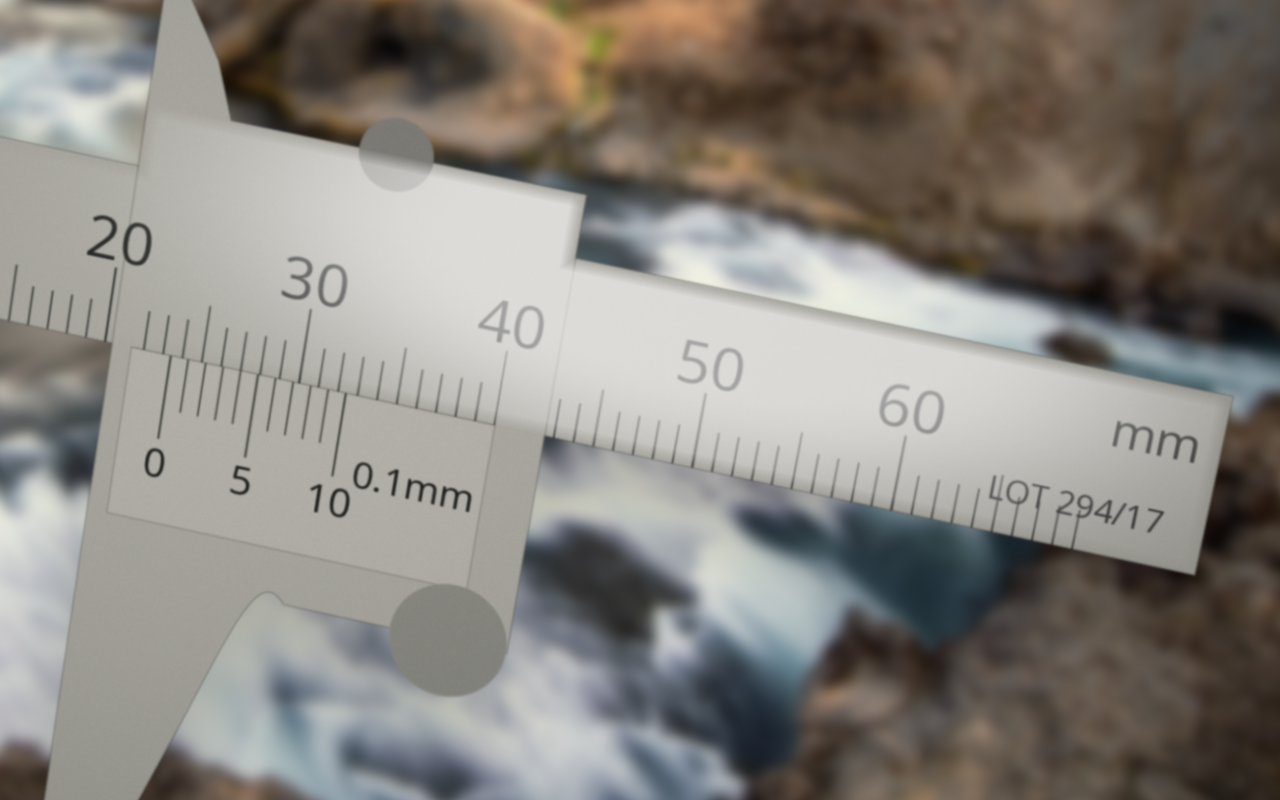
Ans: {"value": 23.4, "unit": "mm"}
